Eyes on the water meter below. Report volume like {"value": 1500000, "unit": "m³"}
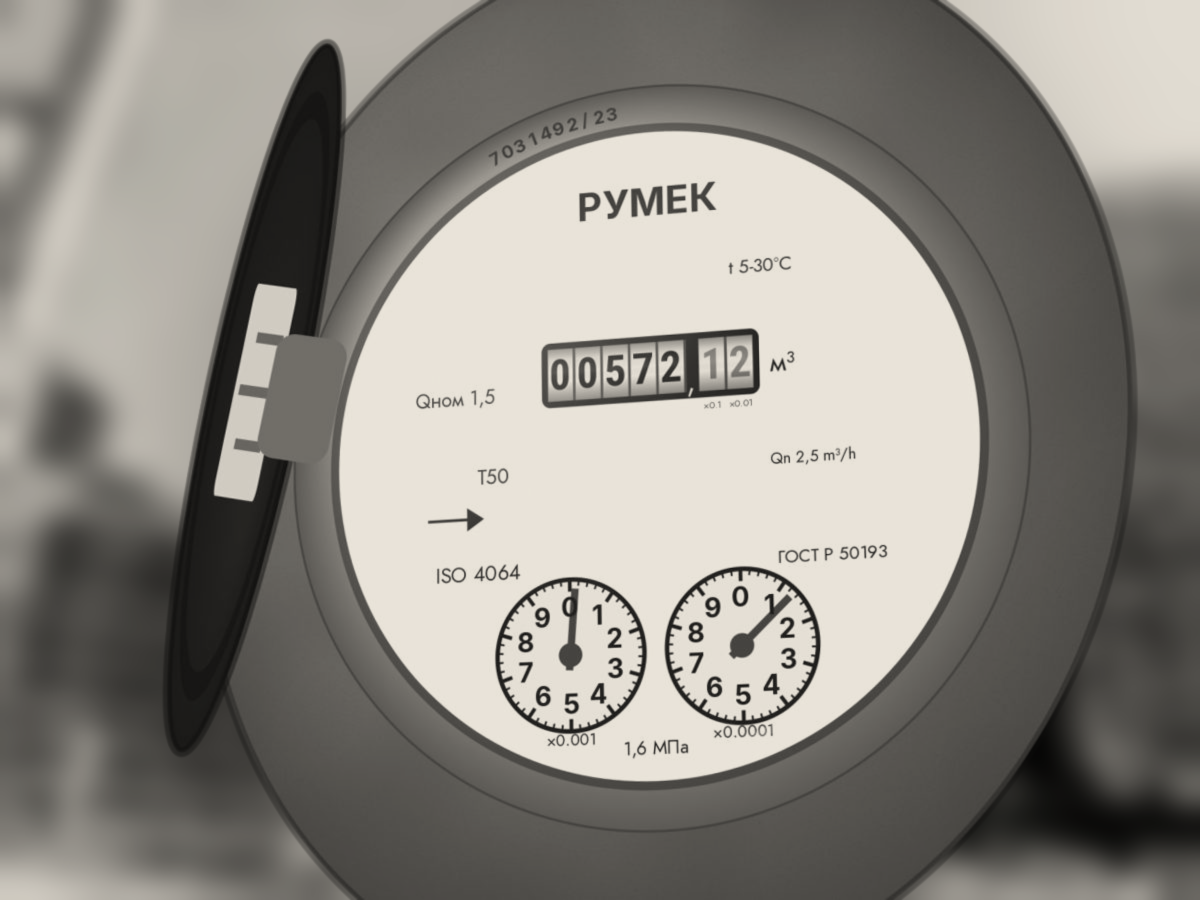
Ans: {"value": 572.1201, "unit": "m³"}
